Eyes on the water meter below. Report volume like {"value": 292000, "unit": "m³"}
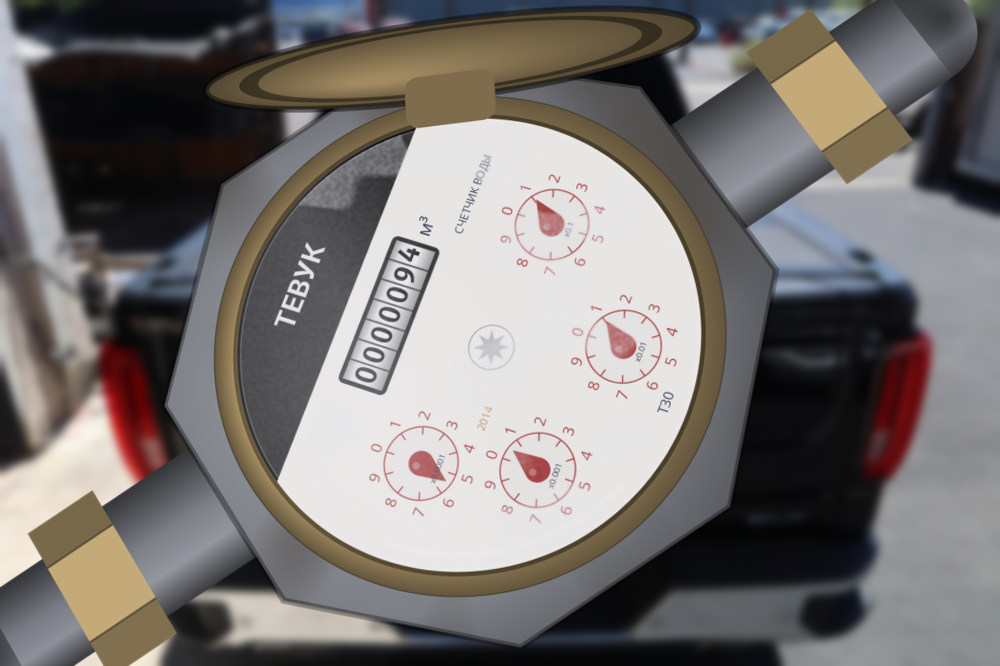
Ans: {"value": 94.1105, "unit": "m³"}
